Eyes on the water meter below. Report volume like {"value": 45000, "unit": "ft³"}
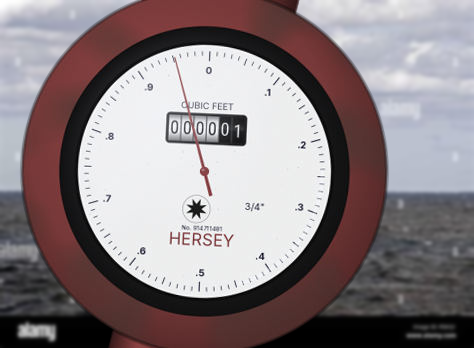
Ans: {"value": 0.95, "unit": "ft³"}
